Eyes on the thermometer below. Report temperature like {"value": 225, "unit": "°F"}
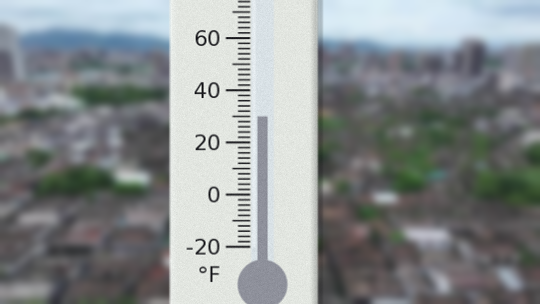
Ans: {"value": 30, "unit": "°F"}
